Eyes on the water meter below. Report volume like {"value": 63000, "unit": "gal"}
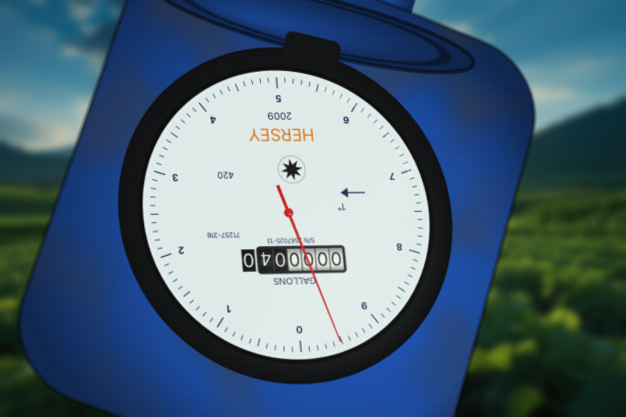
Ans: {"value": 39.5, "unit": "gal"}
